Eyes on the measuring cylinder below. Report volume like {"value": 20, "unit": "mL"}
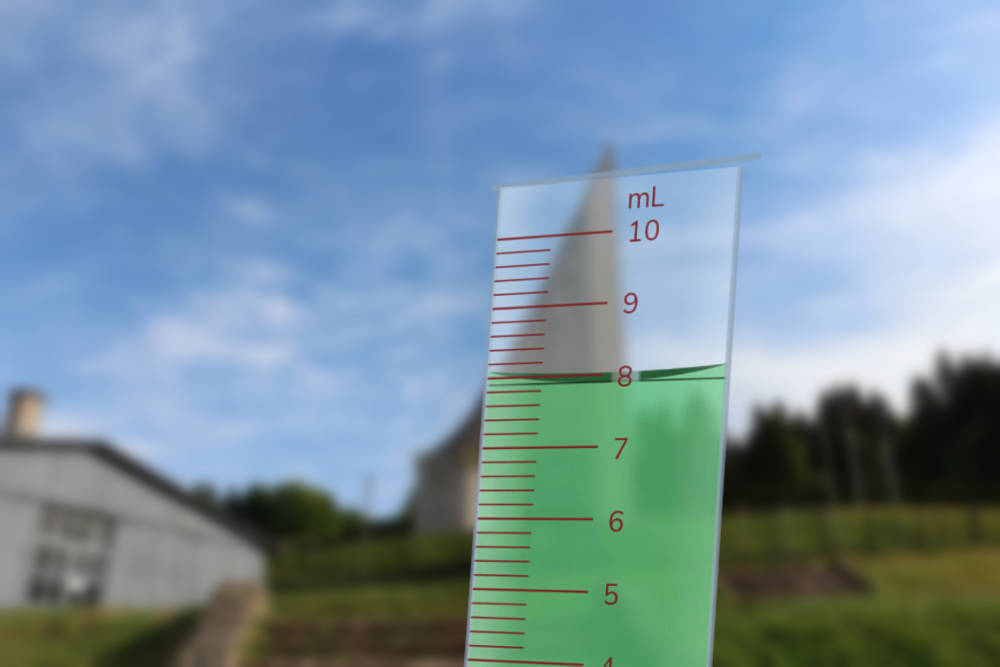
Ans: {"value": 7.9, "unit": "mL"}
